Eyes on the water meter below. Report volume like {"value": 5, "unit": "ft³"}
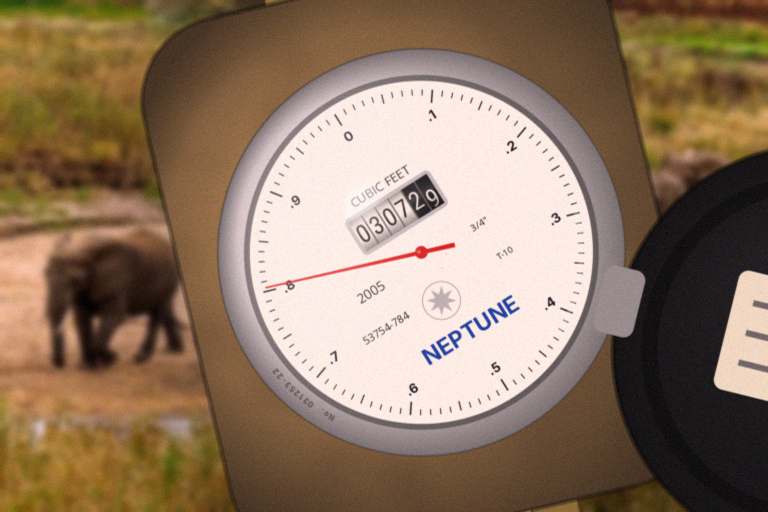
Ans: {"value": 30728.80, "unit": "ft³"}
